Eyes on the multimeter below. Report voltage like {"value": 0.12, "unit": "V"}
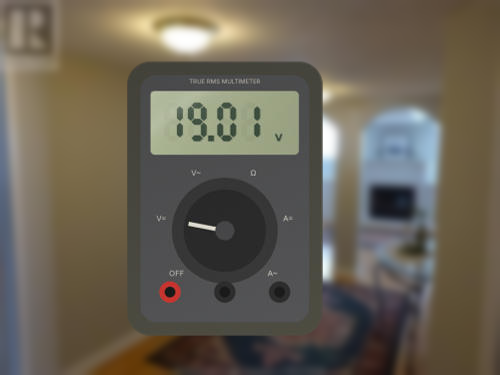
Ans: {"value": 19.01, "unit": "V"}
